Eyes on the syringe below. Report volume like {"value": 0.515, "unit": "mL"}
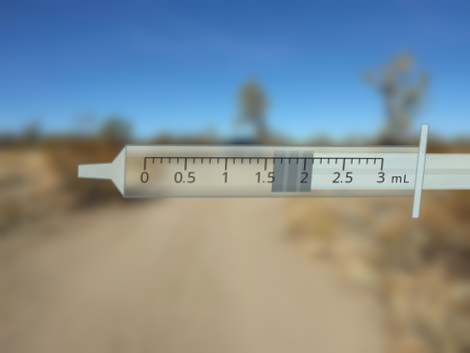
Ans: {"value": 1.6, "unit": "mL"}
